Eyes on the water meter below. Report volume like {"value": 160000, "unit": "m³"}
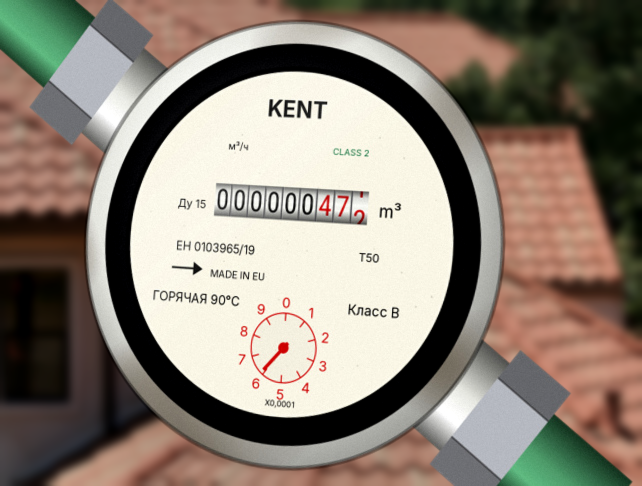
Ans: {"value": 0.4716, "unit": "m³"}
